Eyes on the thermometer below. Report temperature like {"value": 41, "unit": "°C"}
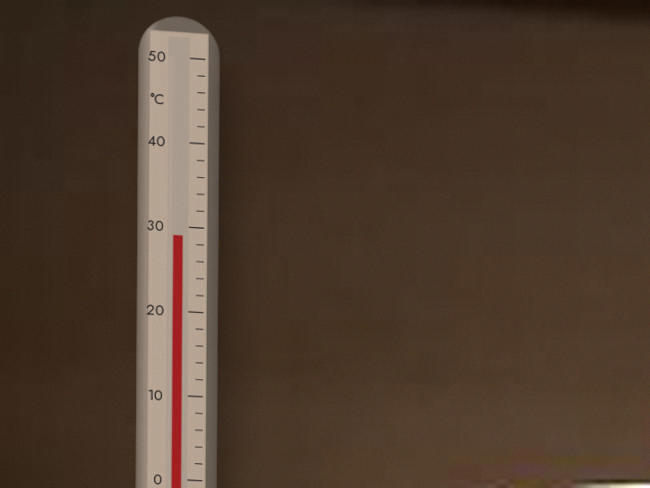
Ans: {"value": 29, "unit": "°C"}
